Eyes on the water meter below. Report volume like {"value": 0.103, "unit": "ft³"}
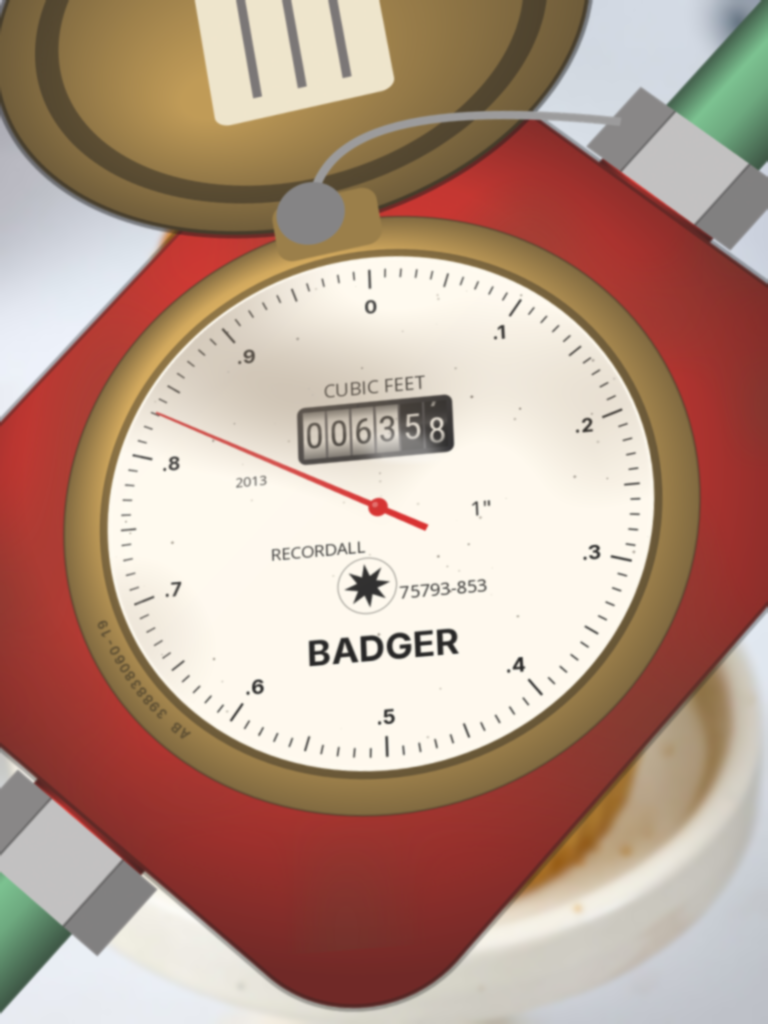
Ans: {"value": 6357.83, "unit": "ft³"}
